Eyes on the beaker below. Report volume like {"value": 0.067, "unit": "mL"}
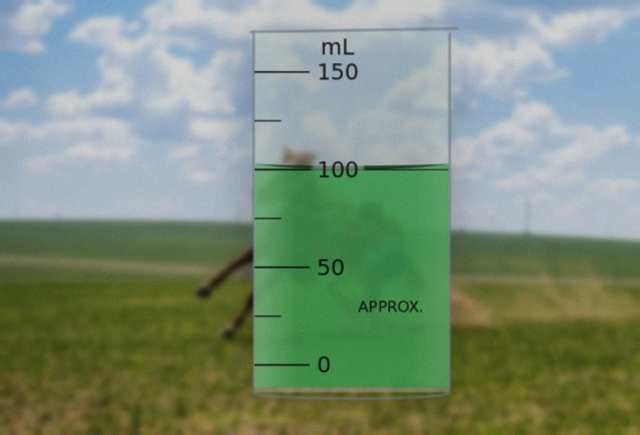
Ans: {"value": 100, "unit": "mL"}
